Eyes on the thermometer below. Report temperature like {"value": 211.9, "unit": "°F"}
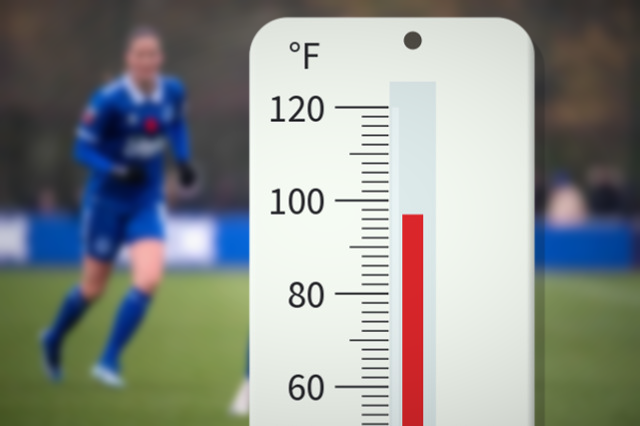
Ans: {"value": 97, "unit": "°F"}
